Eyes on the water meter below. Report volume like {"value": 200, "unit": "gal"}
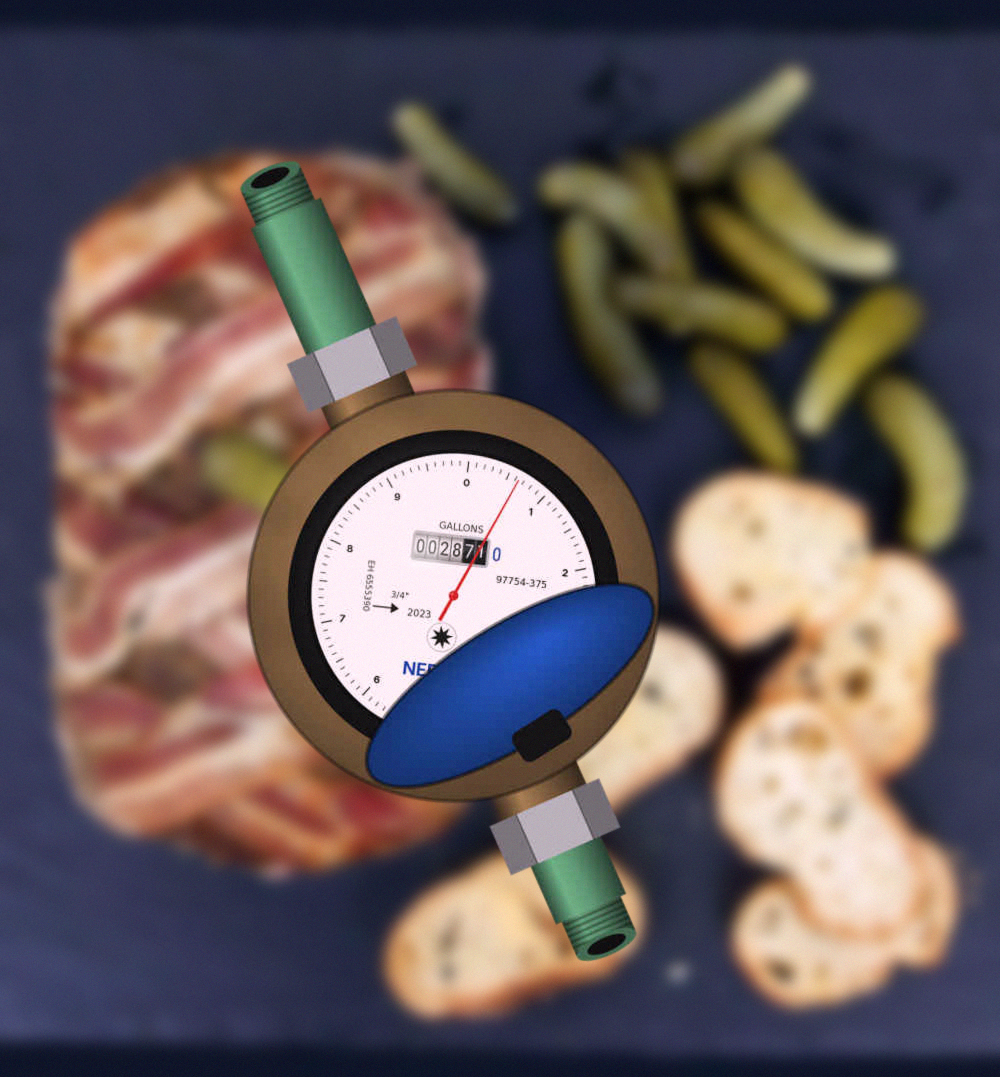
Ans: {"value": 28710.6, "unit": "gal"}
